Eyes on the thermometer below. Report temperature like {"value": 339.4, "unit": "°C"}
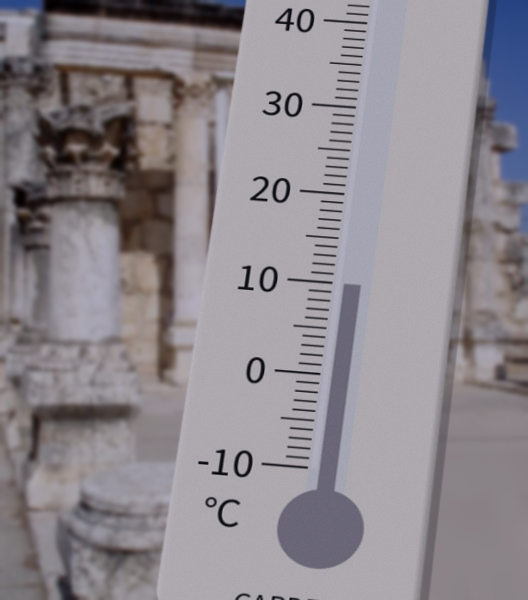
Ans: {"value": 10, "unit": "°C"}
